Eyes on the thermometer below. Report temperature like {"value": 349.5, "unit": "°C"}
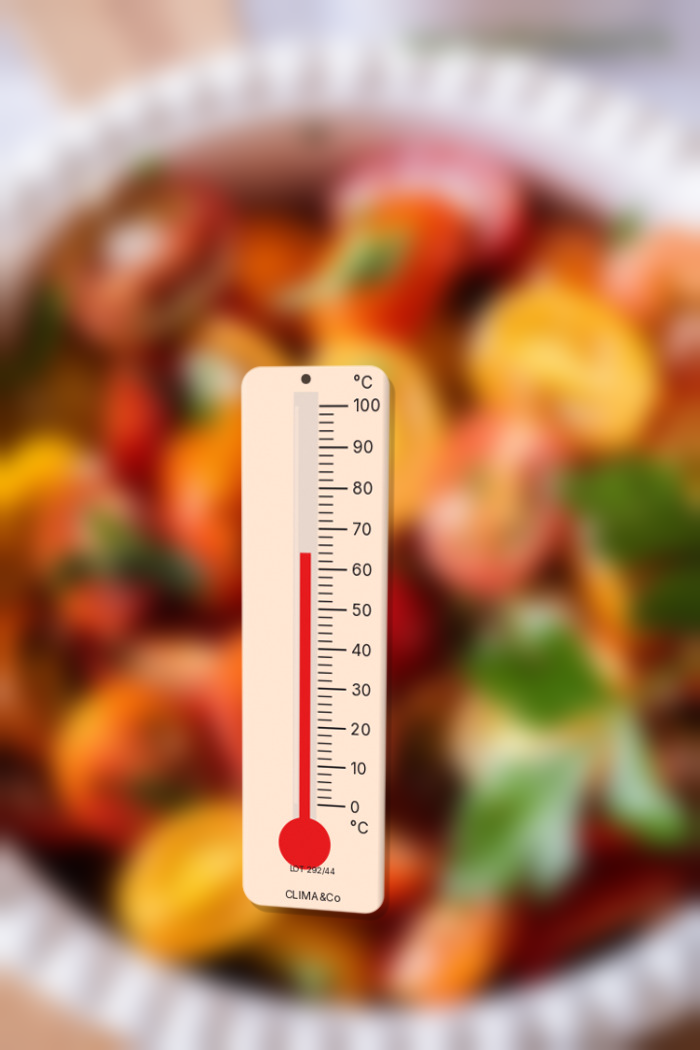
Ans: {"value": 64, "unit": "°C"}
